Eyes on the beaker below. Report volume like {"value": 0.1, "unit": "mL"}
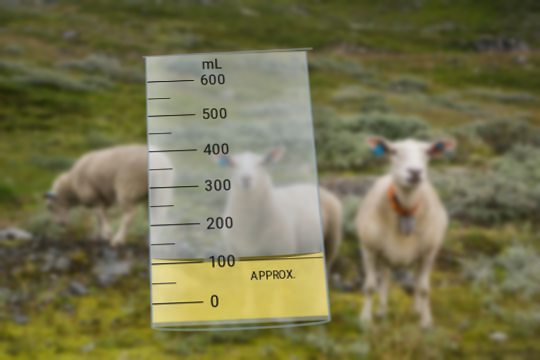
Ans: {"value": 100, "unit": "mL"}
